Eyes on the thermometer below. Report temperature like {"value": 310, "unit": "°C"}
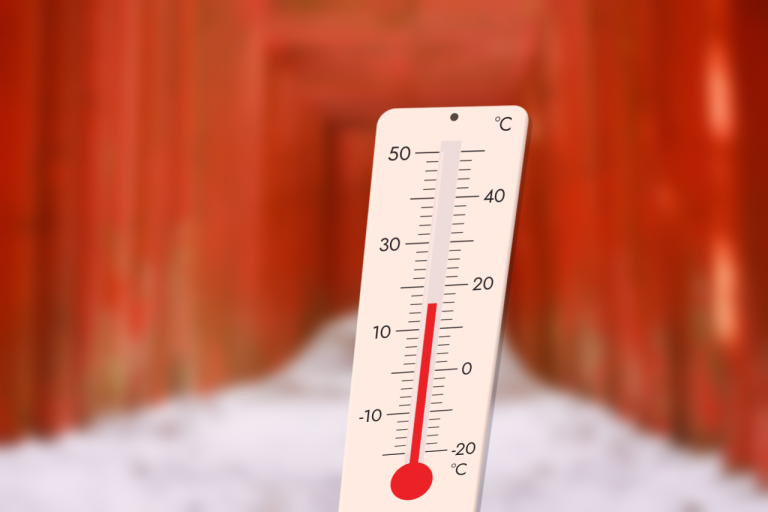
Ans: {"value": 16, "unit": "°C"}
